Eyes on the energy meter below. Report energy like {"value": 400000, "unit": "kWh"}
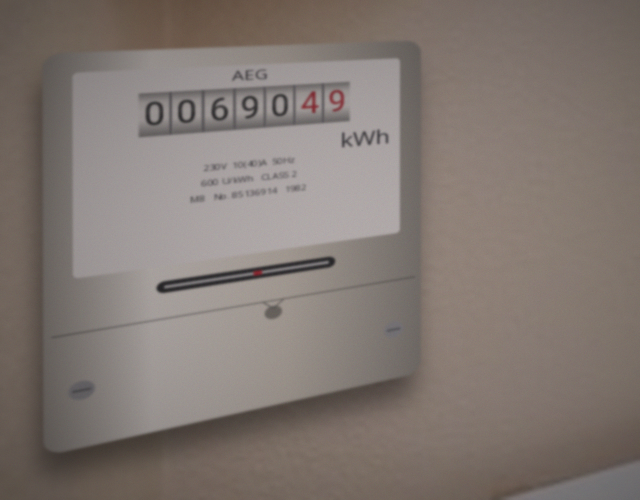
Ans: {"value": 690.49, "unit": "kWh"}
